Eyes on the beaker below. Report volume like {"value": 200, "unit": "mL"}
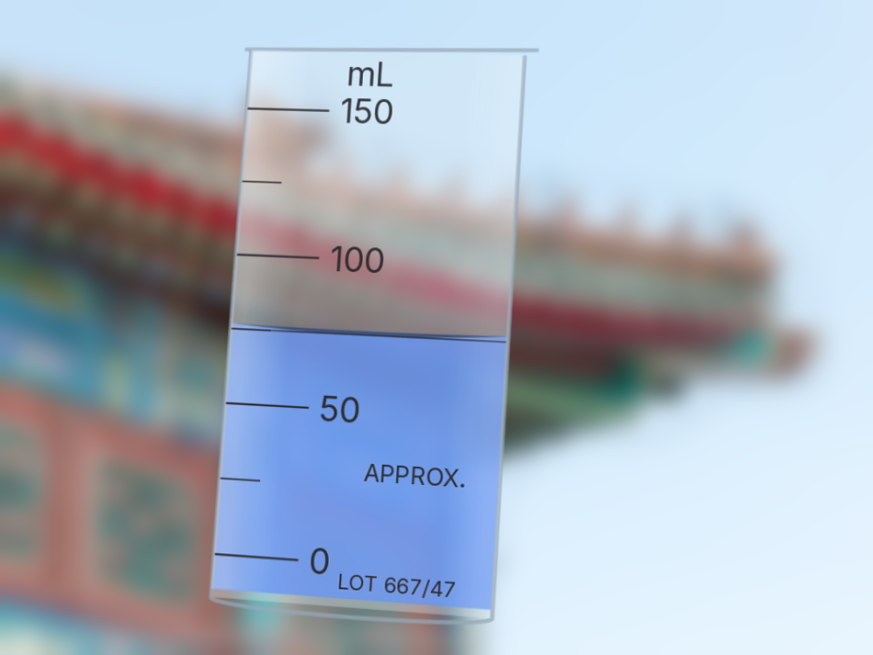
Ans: {"value": 75, "unit": "mL"}
